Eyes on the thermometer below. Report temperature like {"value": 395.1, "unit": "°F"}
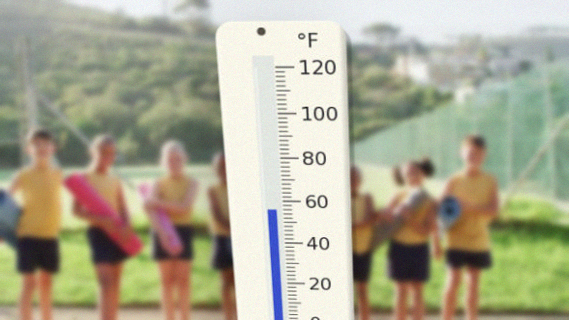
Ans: {"value": 56, "unit": "°F"}
